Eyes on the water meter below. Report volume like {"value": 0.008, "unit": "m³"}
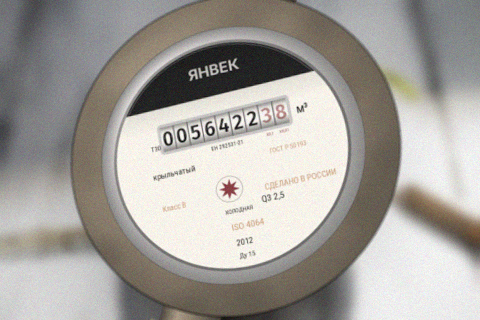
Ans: {"value": 56422.38, "unit": "m³"}
